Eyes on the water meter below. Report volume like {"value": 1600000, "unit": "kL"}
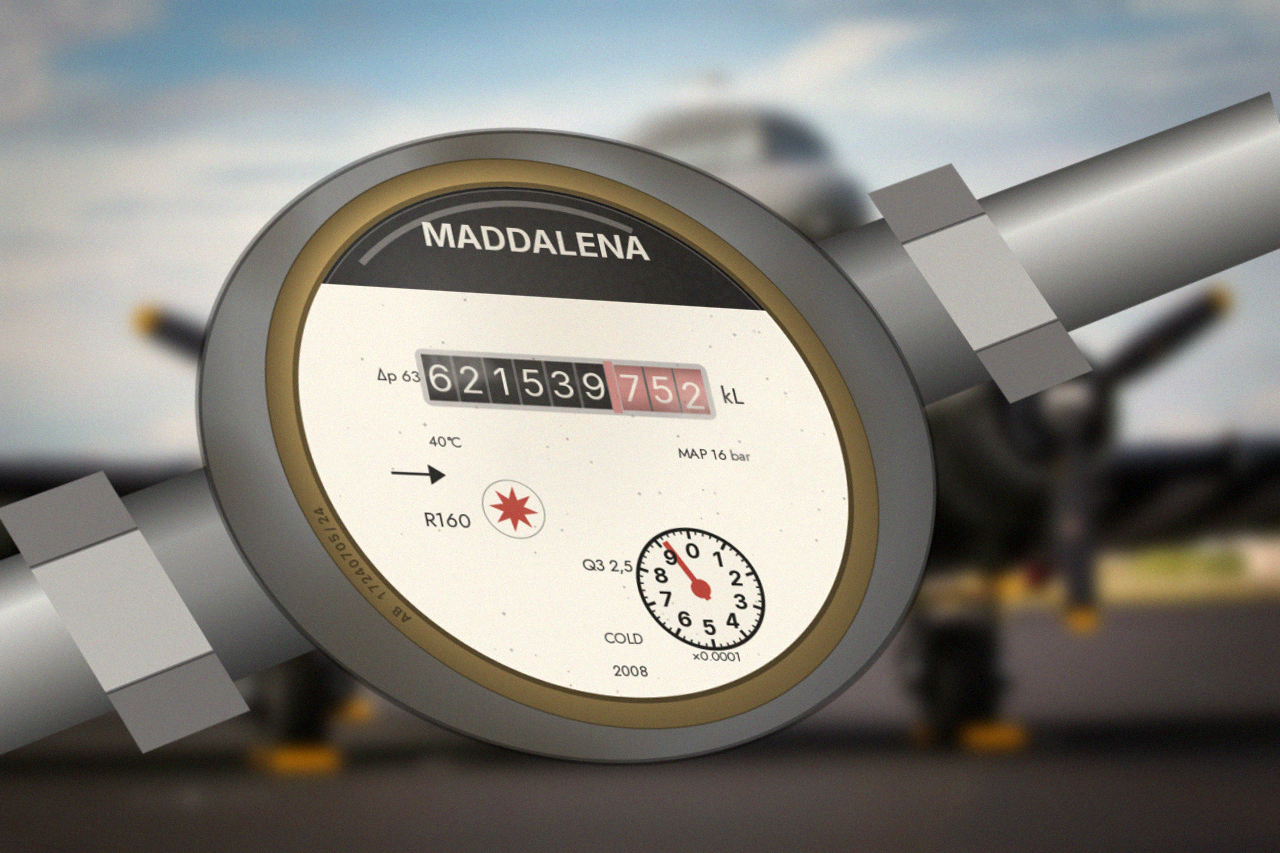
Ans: {"value": 621539.7519, "unit": "kL"}
